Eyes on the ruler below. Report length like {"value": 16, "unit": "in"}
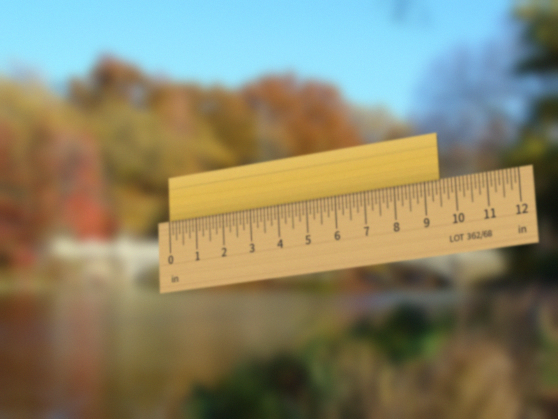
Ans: {"value": 9.5, "unit": "in"}
